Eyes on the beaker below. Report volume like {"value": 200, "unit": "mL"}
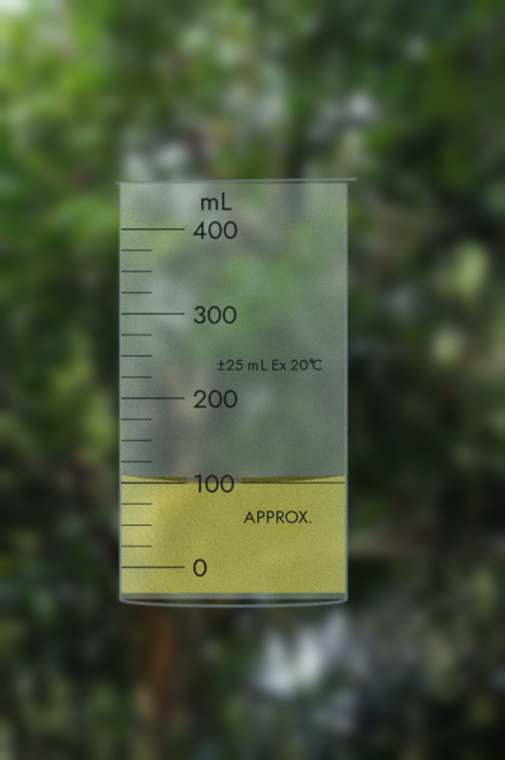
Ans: {"value": 100, "unit": "mL"}
